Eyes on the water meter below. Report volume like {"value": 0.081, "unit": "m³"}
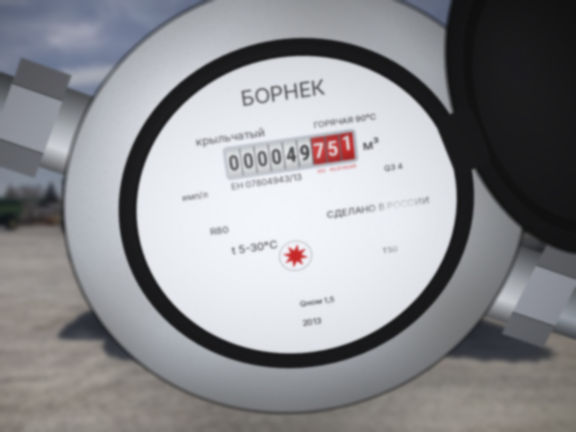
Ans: {"value": 49.751, "unit": "m³"}
